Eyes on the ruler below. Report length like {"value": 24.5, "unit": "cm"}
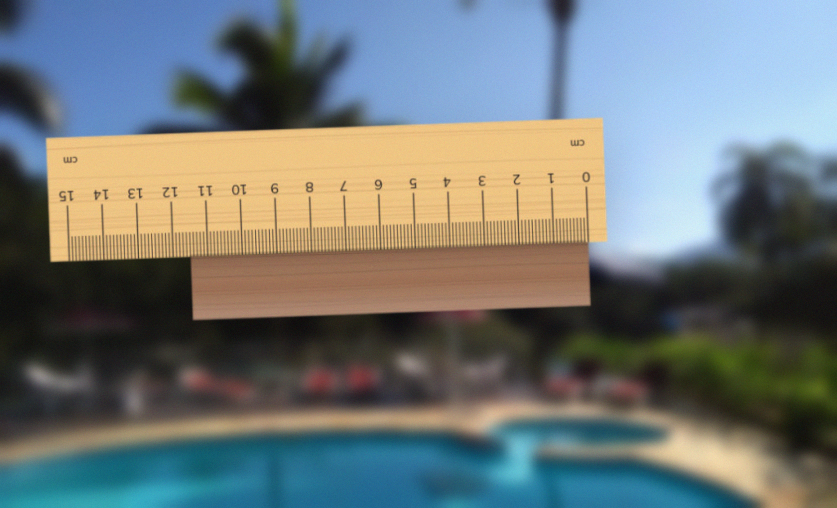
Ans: {"value": 11.5, "unit": "cm"}
